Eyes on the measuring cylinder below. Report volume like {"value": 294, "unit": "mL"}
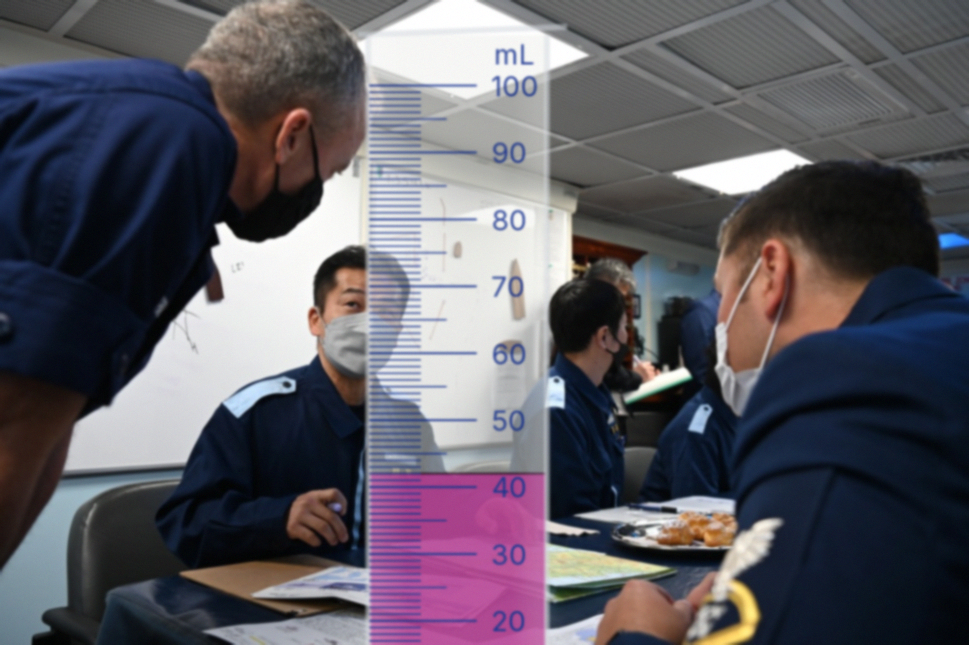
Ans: {"value": 42, "unit": "mL"}
